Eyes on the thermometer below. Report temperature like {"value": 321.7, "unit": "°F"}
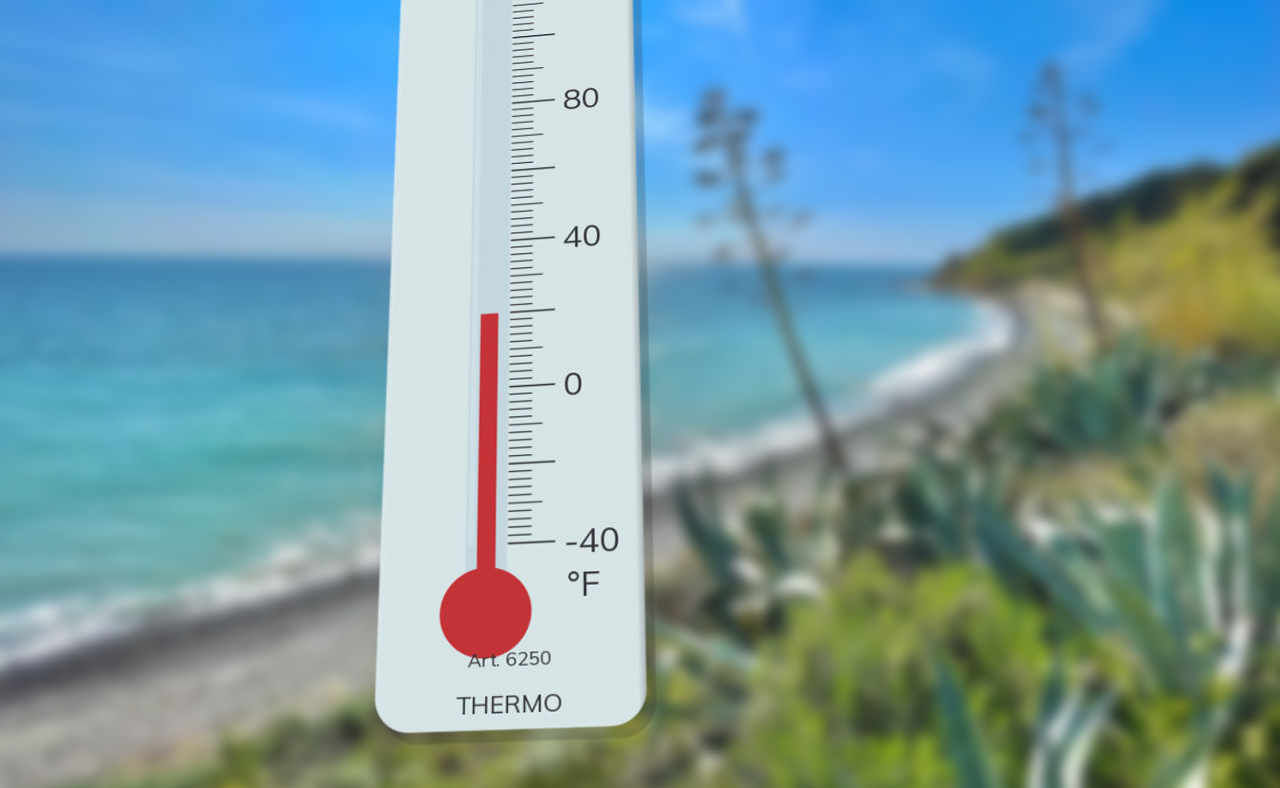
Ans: {"value": 20, "unit": "°F"}
